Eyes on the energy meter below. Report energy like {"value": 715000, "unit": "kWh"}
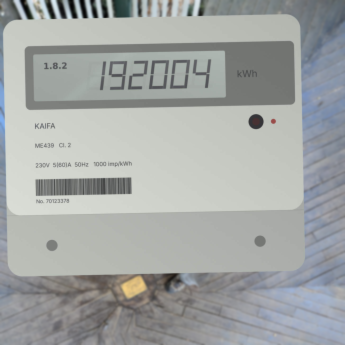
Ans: {"value": 192004, "unit": "kWh"}
